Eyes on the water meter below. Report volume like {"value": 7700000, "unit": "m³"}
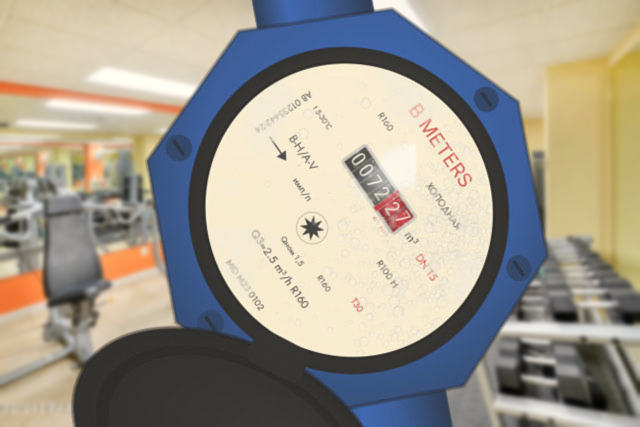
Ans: {"value": 72.27, "unit": "m³"}
